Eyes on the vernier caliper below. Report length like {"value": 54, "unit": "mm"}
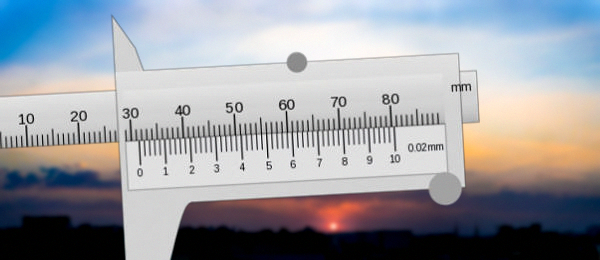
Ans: {"value": 31.5, "unit": "mm"}
